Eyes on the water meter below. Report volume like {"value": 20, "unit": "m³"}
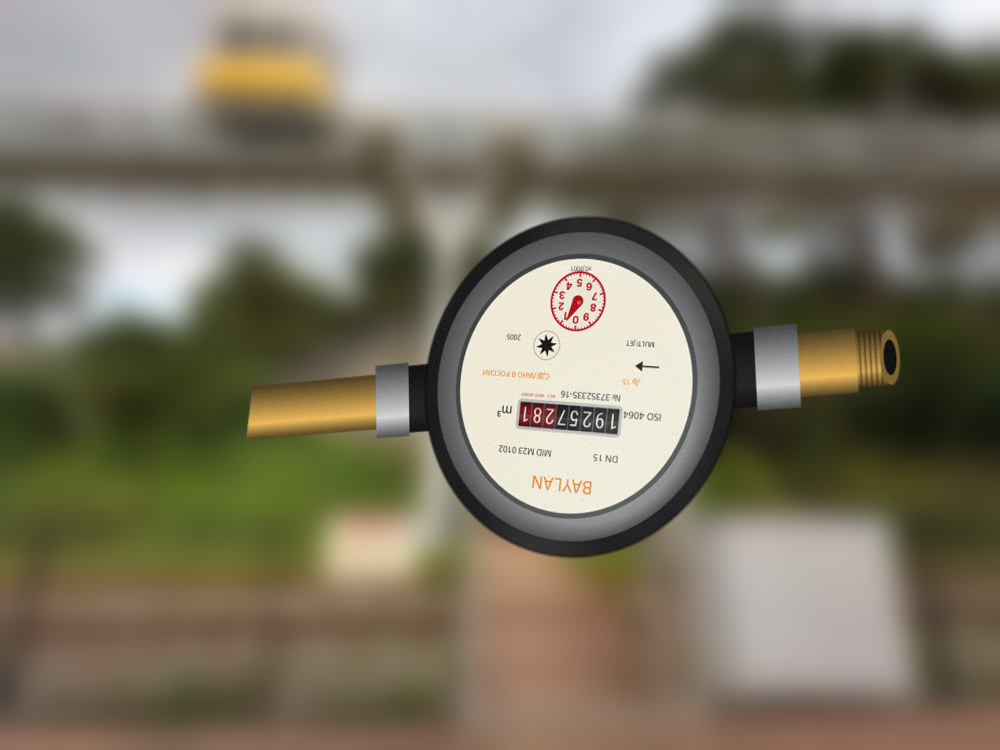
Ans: {"value": 19257.2810, "unit": "m³"}
